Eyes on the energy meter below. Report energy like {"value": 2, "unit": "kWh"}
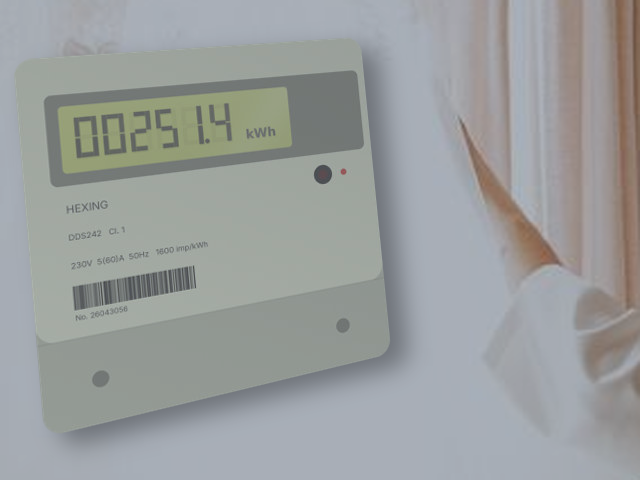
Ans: {"value": 251.4, "unit": "kWh"}
